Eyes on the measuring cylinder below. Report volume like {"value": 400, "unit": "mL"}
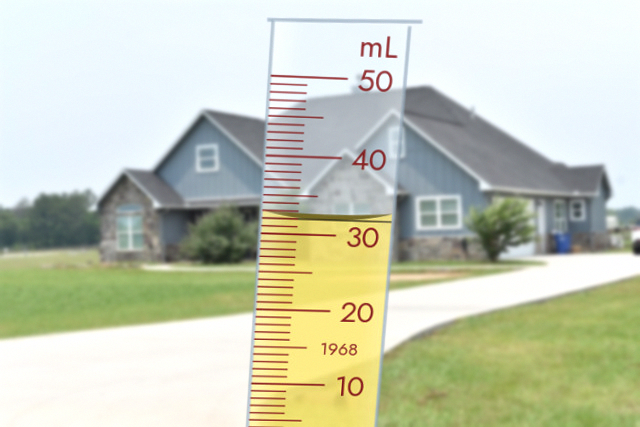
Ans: {"value": 32, "unit": "mL"}
